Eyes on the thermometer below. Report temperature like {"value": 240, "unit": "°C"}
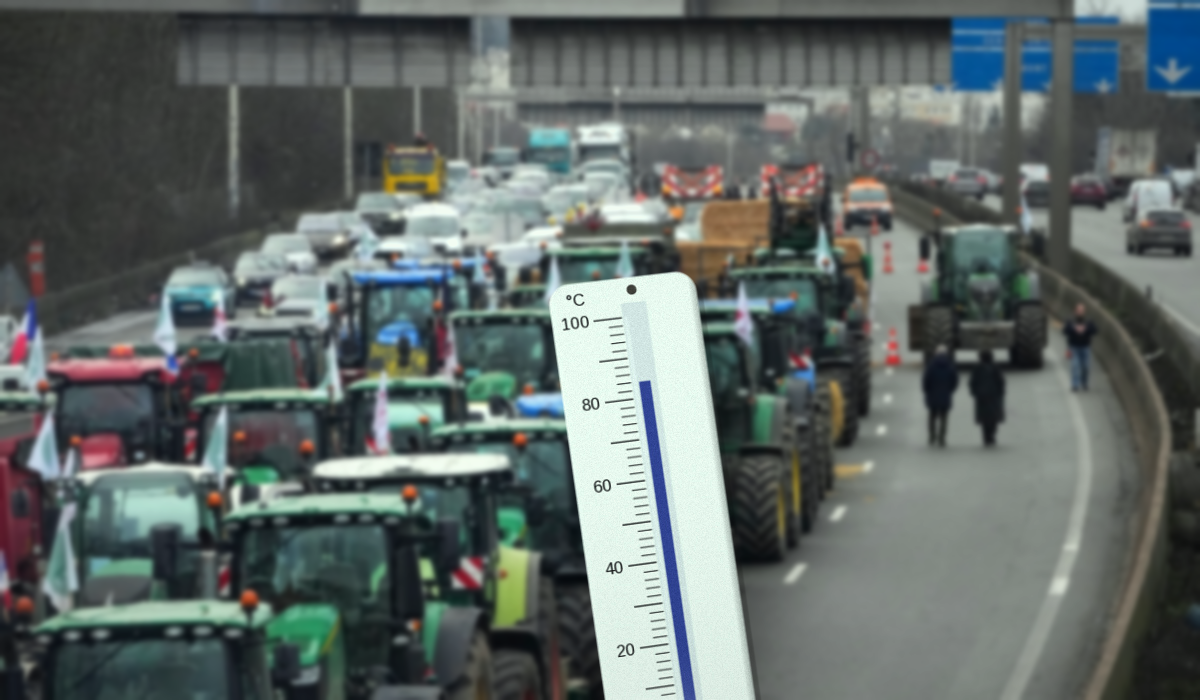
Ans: {"value": 84, "unit": "°C"}
